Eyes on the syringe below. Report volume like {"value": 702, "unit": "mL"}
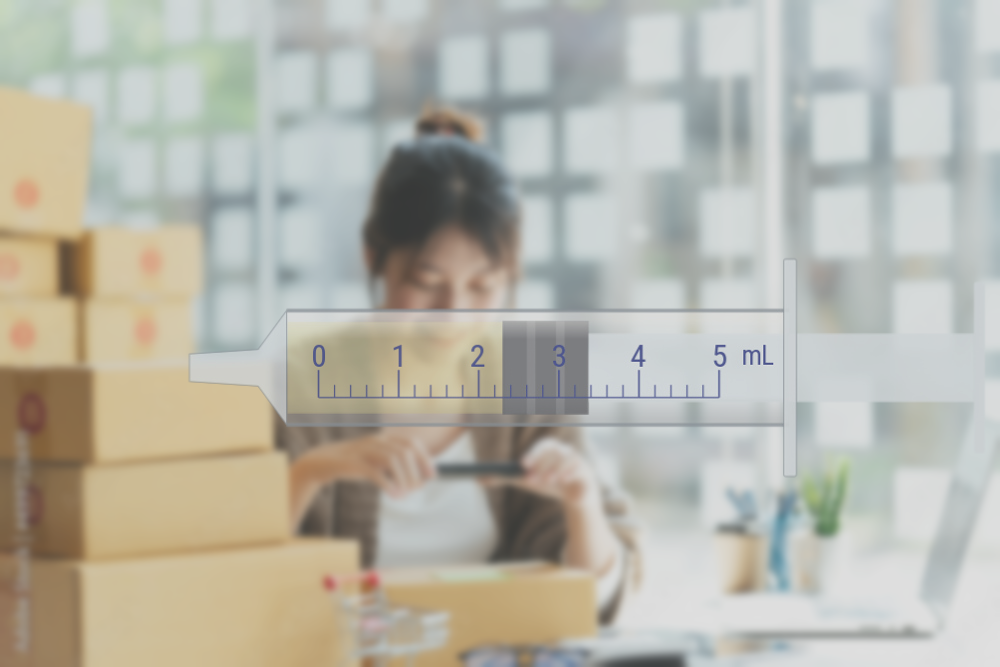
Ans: {"value": 2.3, "unit": "mL"}
